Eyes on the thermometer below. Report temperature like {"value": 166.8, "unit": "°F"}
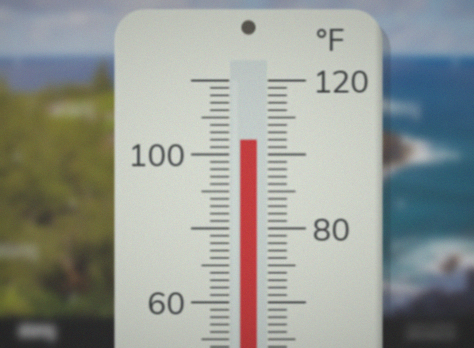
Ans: {"value": 104, "unit": "°F"}
